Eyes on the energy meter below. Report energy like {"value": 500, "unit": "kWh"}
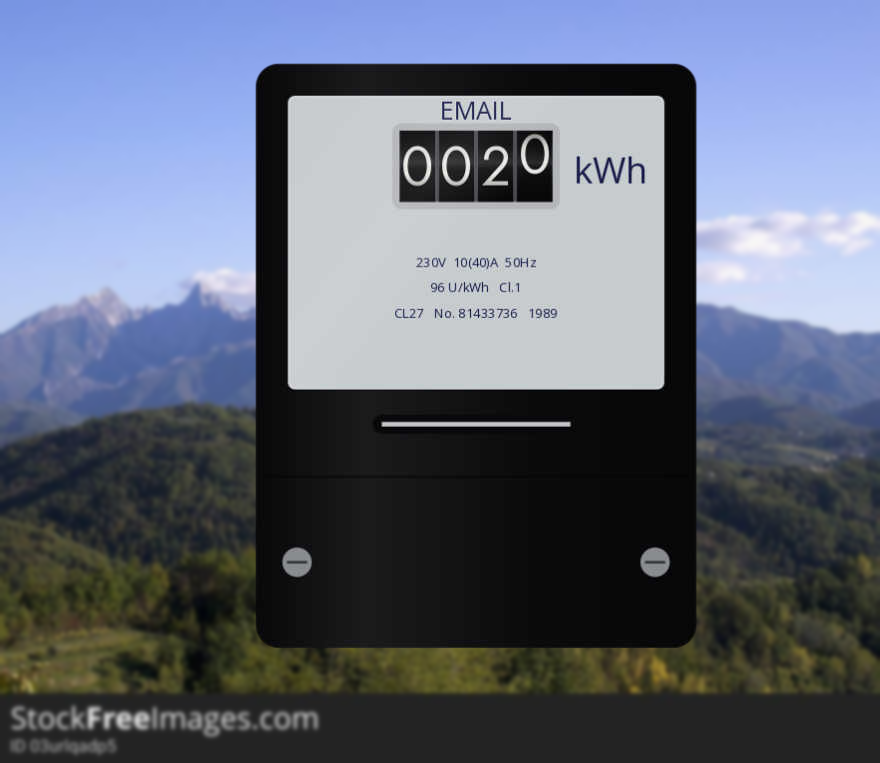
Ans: {"value": 20, "unit": "kWh"}
